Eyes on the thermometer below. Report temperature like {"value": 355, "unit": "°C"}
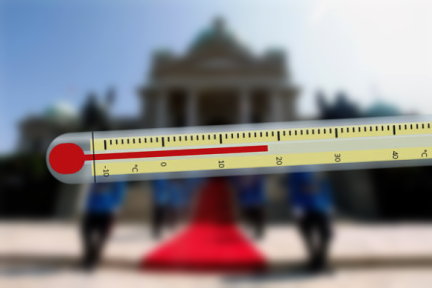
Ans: {"value": 18, "unit": "°C"}
